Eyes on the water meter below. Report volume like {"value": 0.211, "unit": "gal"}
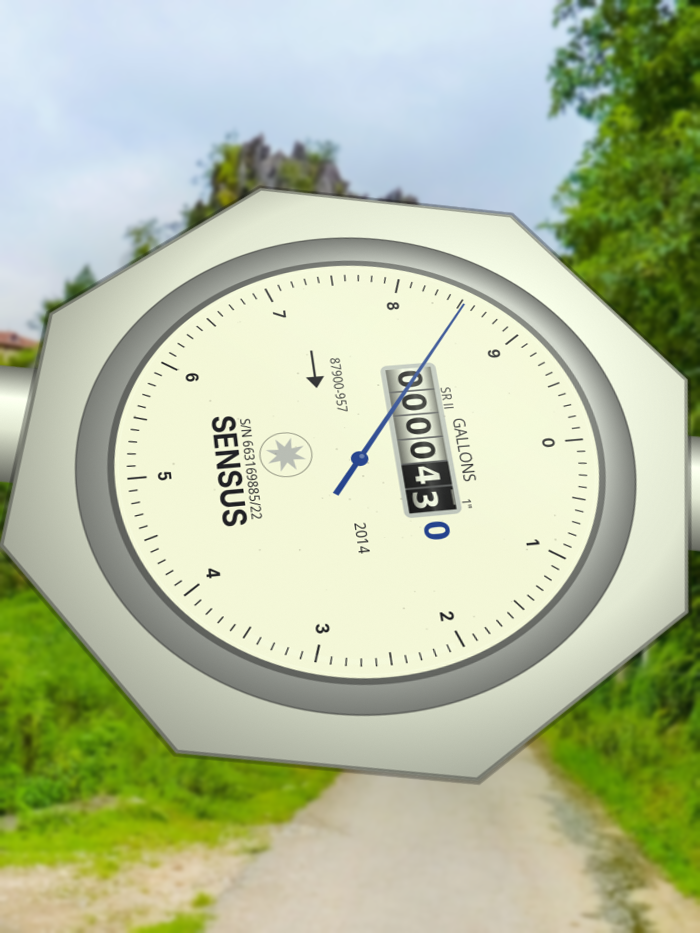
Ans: {"value": 428.5, "unit": "gal"}
